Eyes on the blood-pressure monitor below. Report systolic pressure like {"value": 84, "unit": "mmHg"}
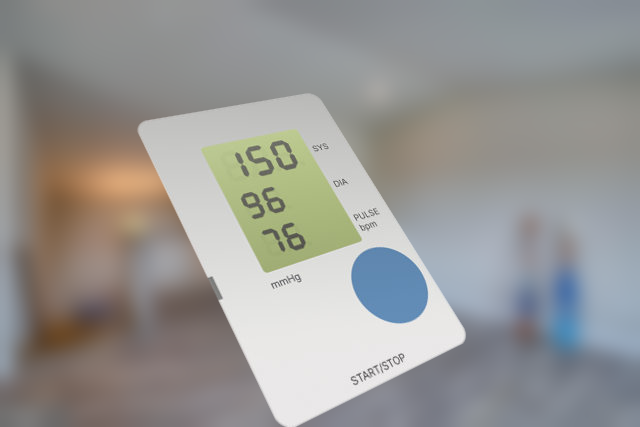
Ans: {"value": 150, "unit": "mmHg"}
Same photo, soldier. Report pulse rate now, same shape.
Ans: {"value": 76, "unit": "bpm"}
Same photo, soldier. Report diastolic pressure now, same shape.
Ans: {"value": 96, "unit": "mmHg"}
